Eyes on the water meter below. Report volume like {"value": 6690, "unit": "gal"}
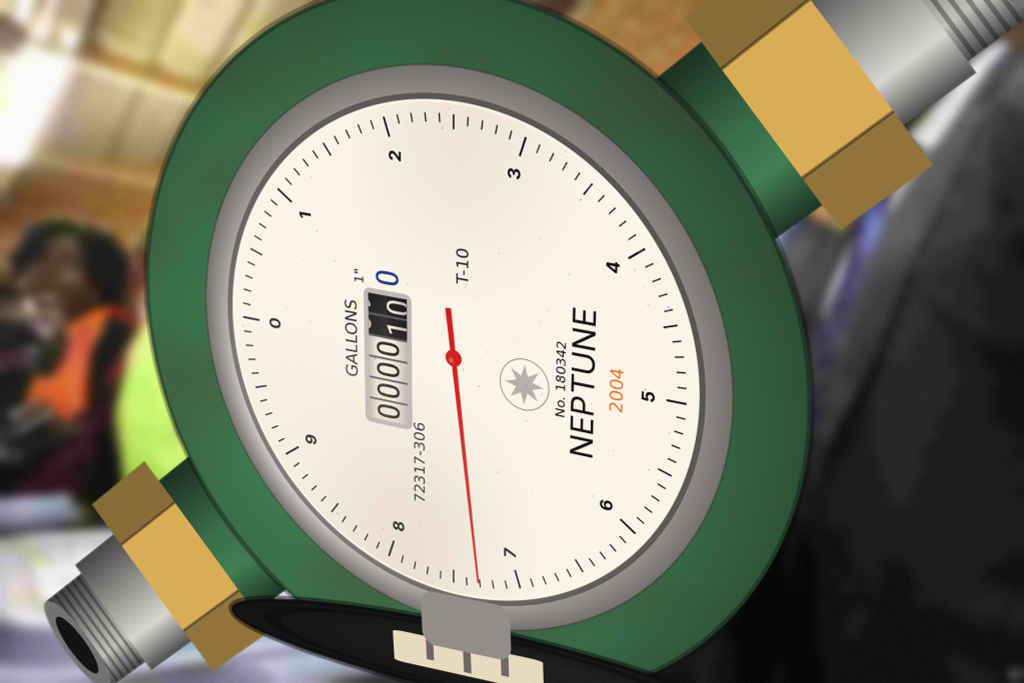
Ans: {"value": 97.3, "unit": "gal"}
